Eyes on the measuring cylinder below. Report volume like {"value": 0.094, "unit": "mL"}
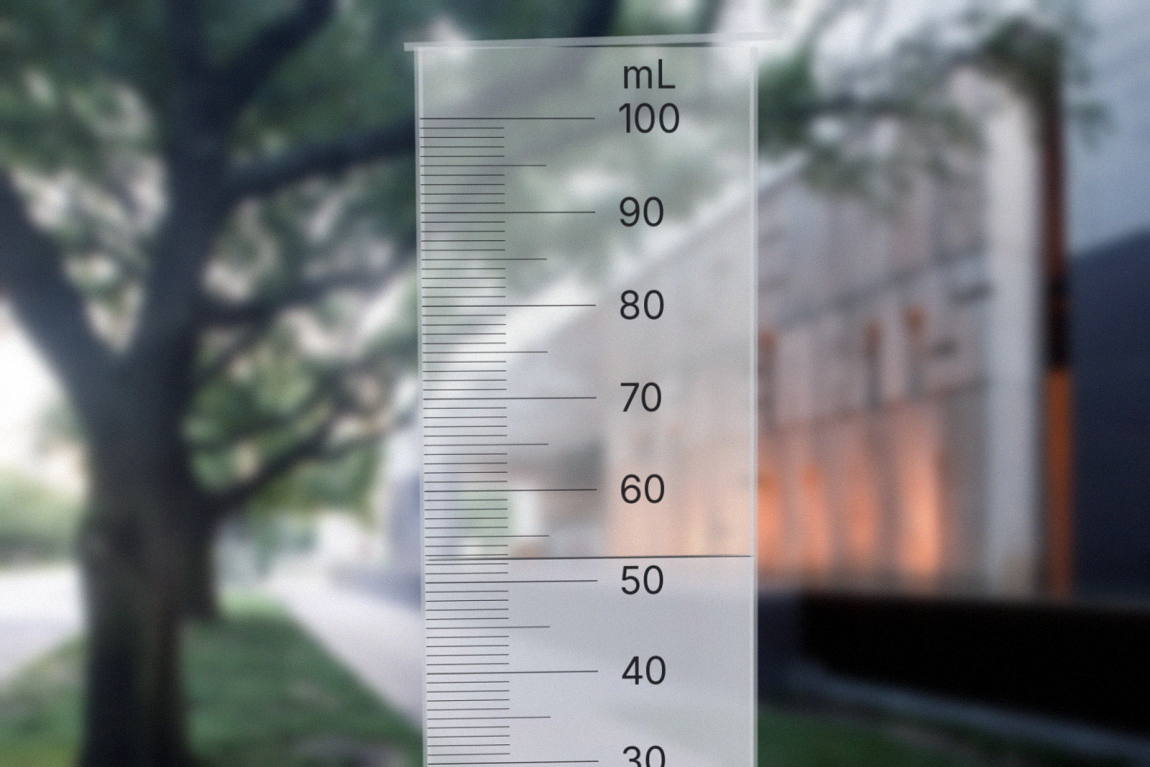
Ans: {"value": 52.5, "unit": "mL"}
